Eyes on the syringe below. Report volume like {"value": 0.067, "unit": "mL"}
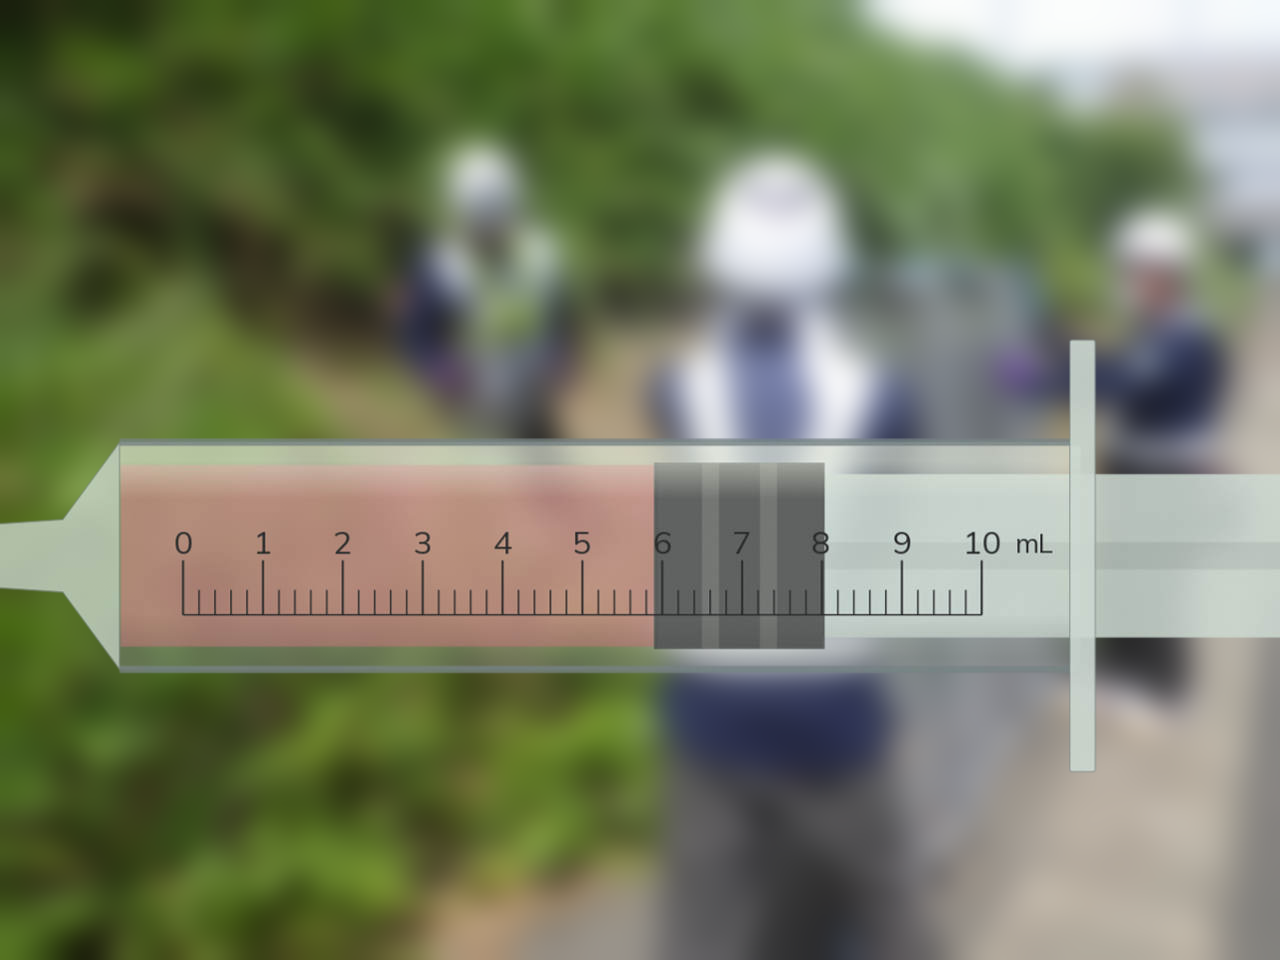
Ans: {"value": 5.9, "unit": "mL"}
